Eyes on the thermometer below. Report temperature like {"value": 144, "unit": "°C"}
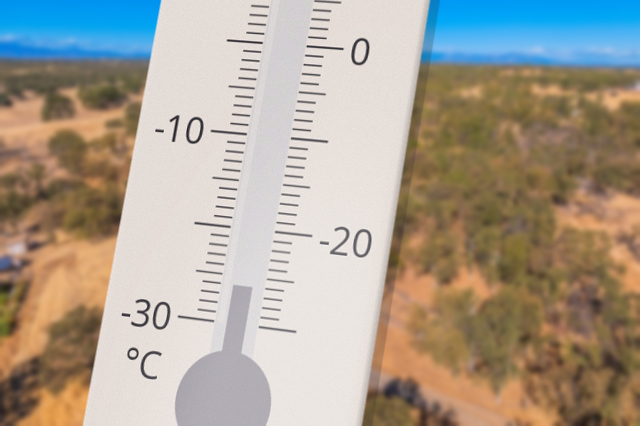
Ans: {"value": -26, "unit": "°C"}
